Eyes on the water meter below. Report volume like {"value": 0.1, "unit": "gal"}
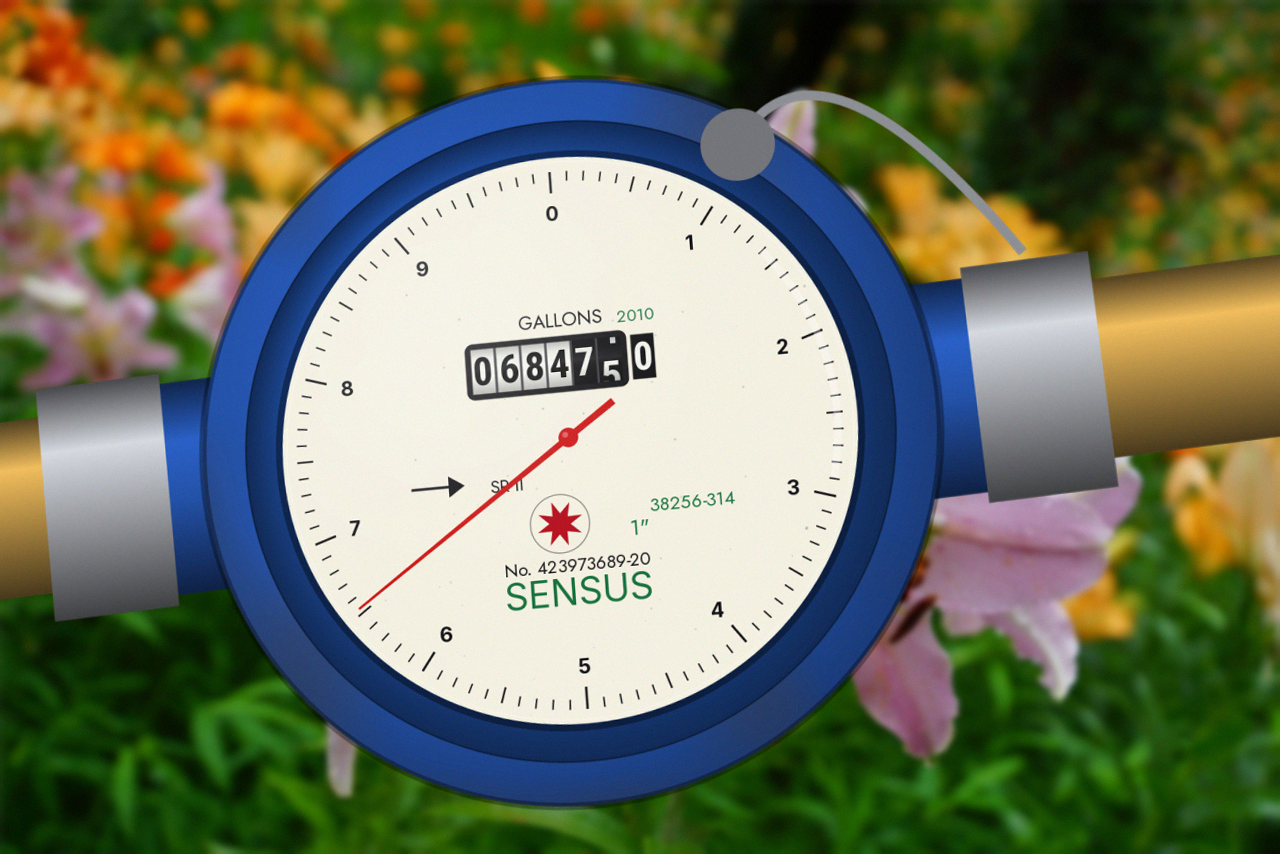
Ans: {"value": 684746.5, "unit": "gal"}
